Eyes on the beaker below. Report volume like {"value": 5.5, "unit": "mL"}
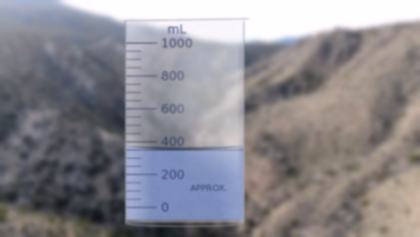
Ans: {"value": 350, "unit": "mL"}
